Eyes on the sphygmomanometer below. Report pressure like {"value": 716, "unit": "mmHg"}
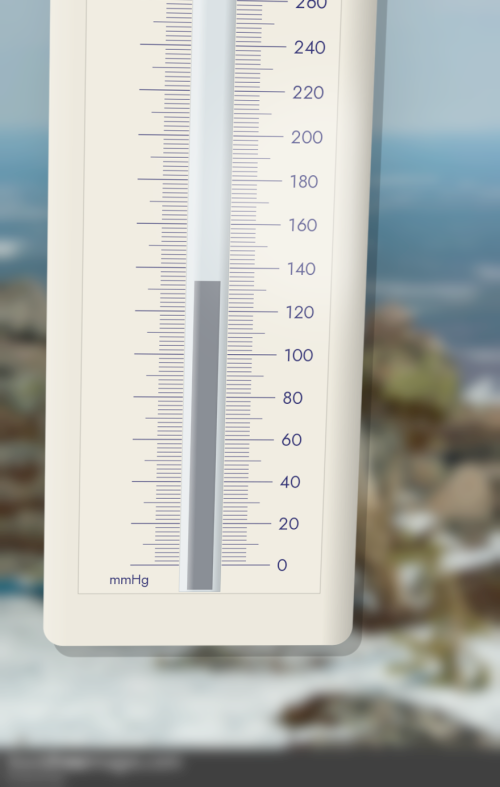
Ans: {"value": 134, "unit": "mmHg"}
